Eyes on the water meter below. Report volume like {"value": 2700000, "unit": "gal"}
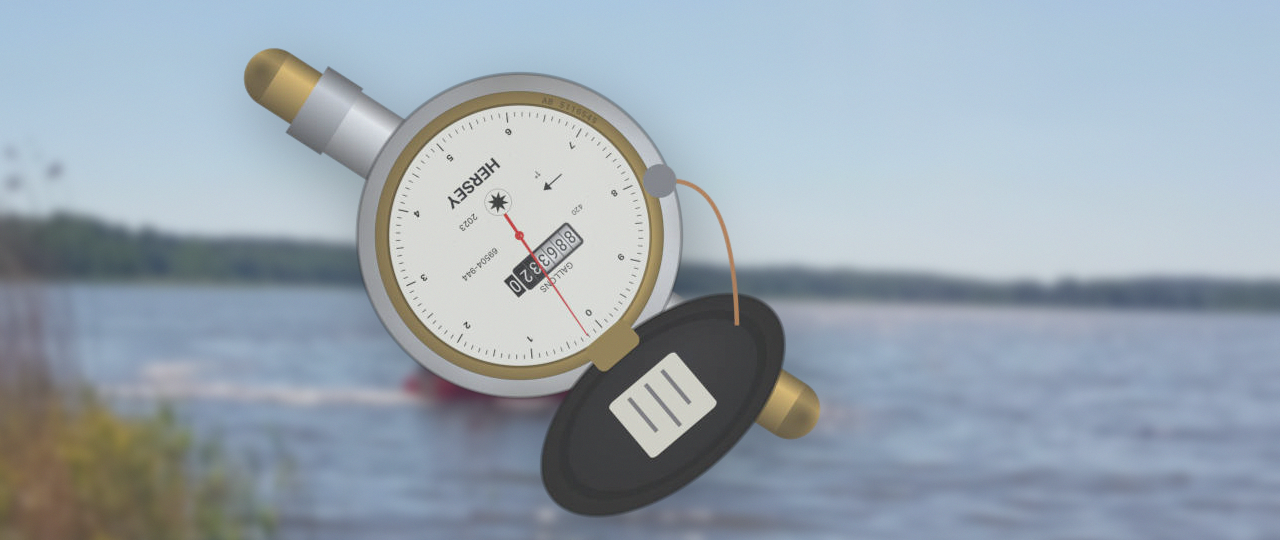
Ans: {"value": 8863320.2, "unit": "gal"}
